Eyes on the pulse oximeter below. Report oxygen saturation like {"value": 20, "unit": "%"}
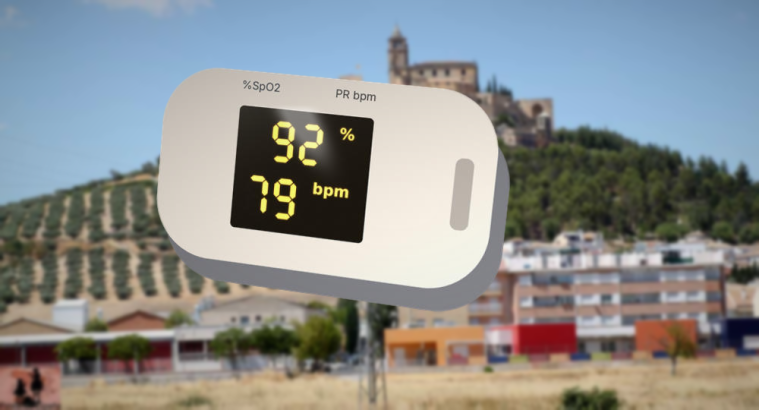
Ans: {"value": 92, "unit": "%"}
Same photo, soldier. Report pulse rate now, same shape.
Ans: {"value": 79, "unit": "bpm"}
